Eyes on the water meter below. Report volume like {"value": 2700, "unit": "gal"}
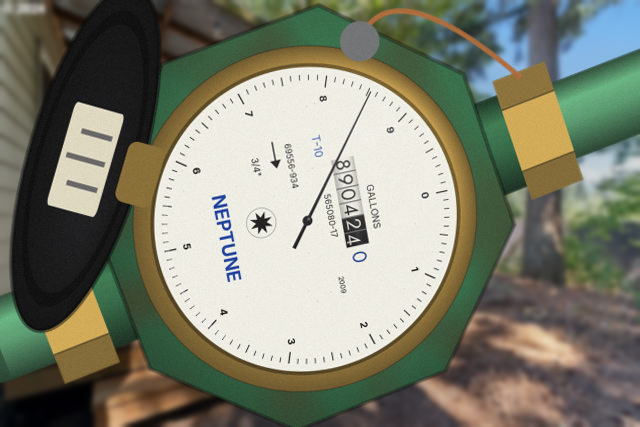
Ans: {"value": 8904238.5, "unit": "gal"}
